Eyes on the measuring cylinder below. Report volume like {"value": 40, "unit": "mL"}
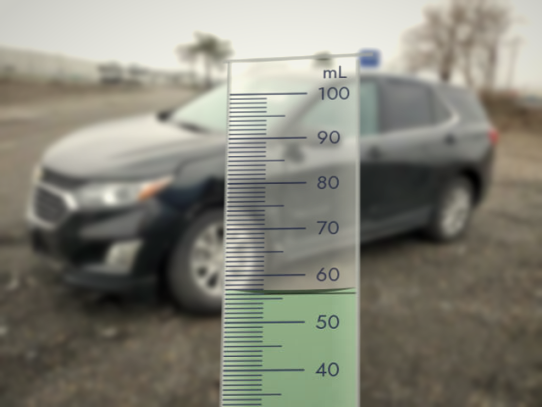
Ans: {"value": 56, "unit": "mL"}
